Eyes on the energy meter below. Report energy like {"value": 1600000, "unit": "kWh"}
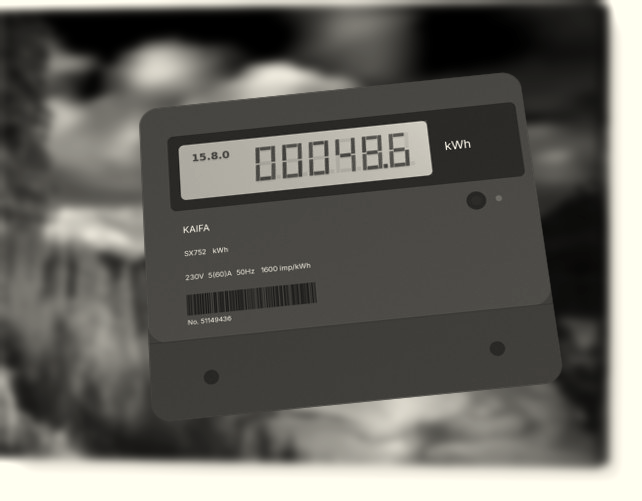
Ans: {"value": 48.6, "unit": "kWh"}
